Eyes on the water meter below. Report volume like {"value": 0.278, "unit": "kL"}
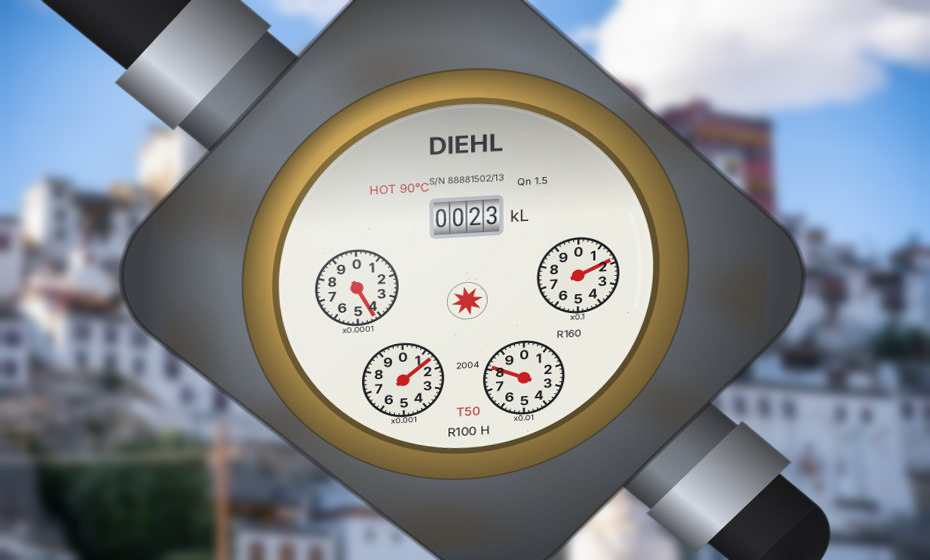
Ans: {"value": 23.1814, "unit": "kL"}
